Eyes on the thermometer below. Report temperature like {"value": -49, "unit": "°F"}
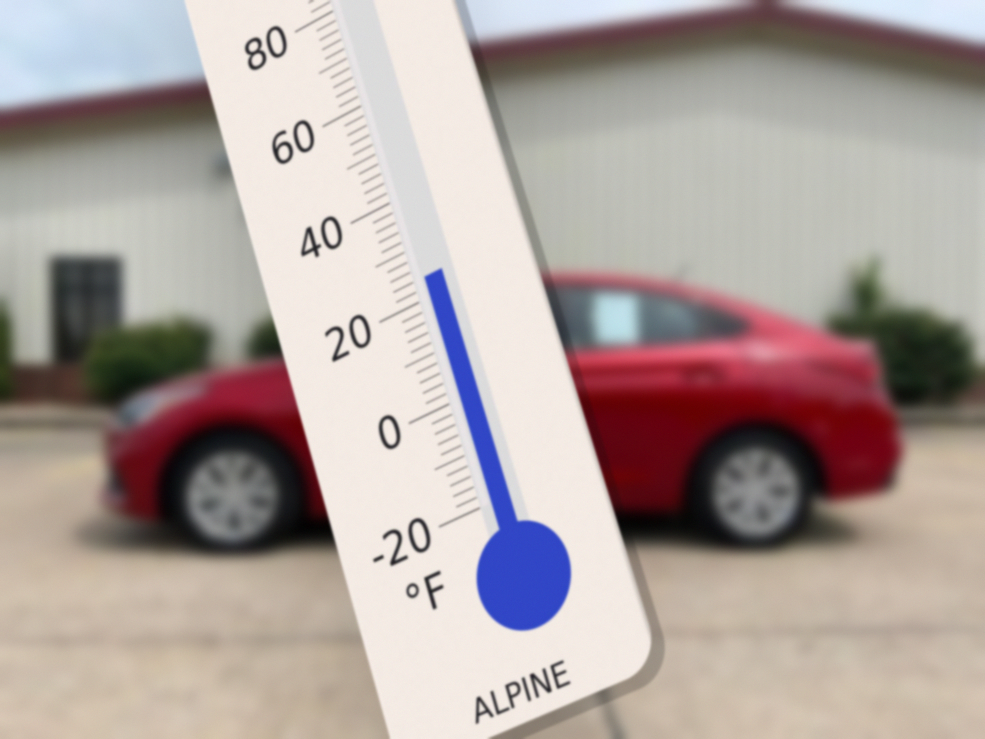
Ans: {"value": 24, "unit": "°F"}
